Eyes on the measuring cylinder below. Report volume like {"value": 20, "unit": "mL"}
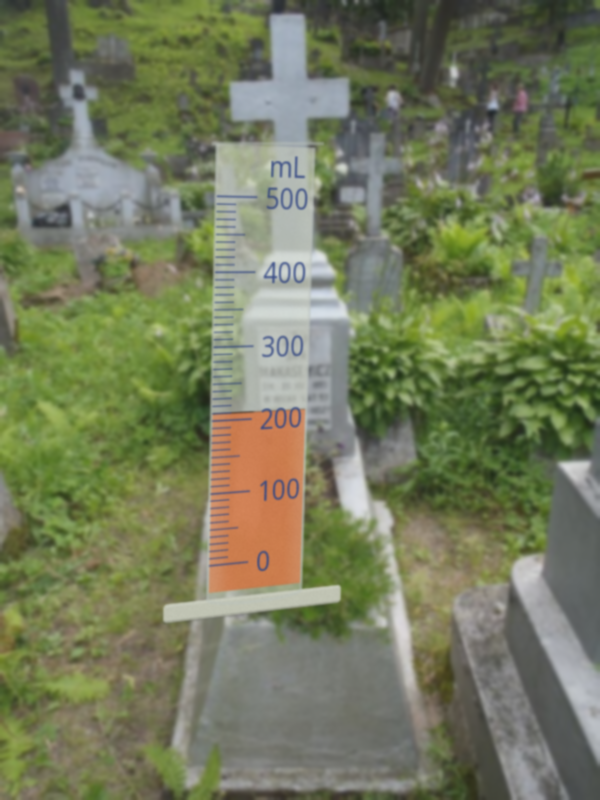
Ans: {"value": 210, "unit": "mL"}
